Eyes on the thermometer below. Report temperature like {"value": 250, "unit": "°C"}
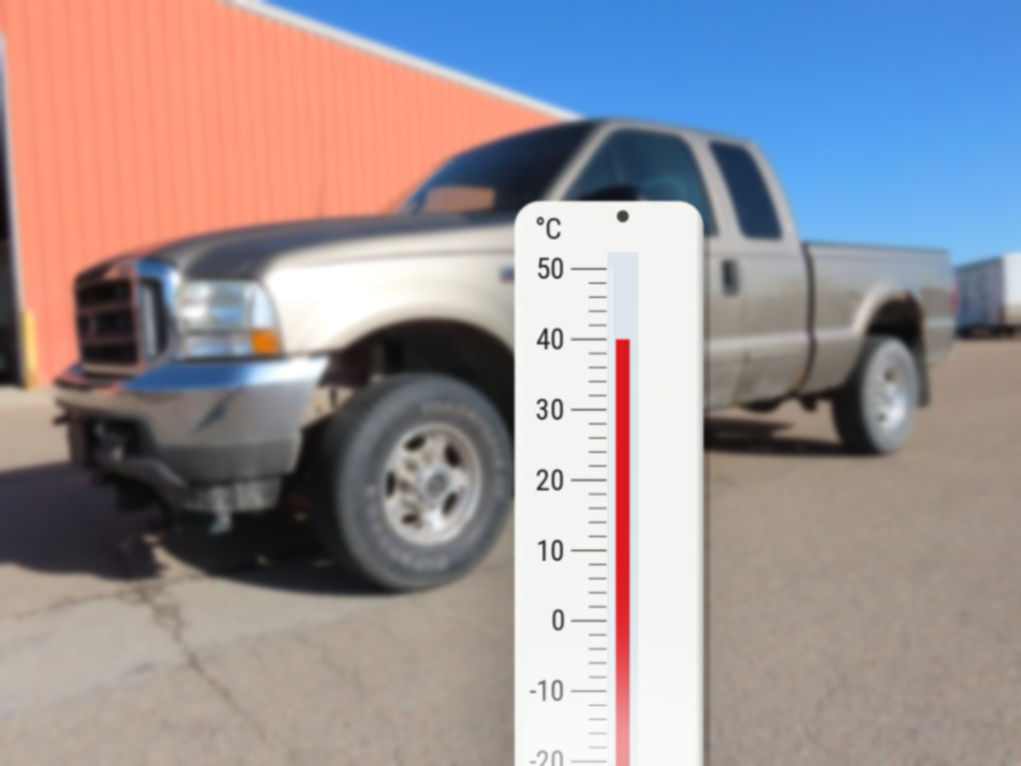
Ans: {"value": 40, "unit": "°C"}
